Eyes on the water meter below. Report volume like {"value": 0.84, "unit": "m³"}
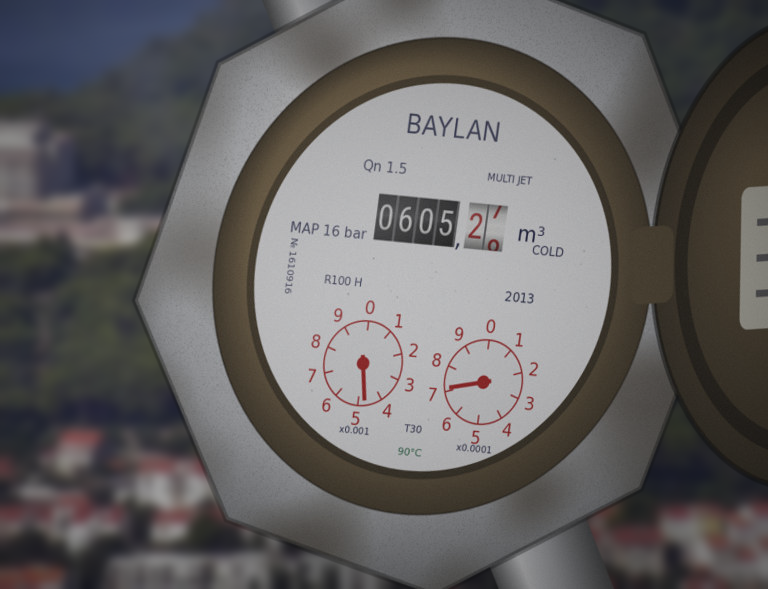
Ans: {"value": 605.2747, "unit": "m³"}
